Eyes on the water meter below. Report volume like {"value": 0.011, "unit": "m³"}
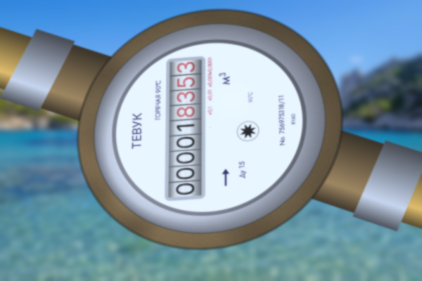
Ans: {"value": 1.8353, "unit": "m³"}
